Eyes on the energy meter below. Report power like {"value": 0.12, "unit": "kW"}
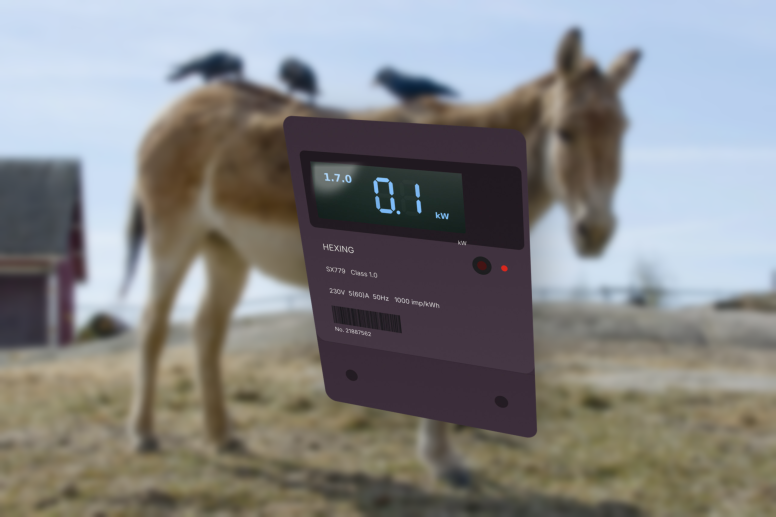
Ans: {"value": 0.1, "unit": "kW"}
